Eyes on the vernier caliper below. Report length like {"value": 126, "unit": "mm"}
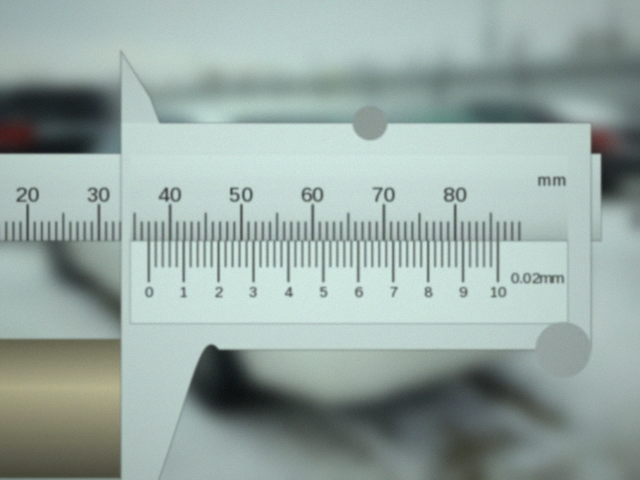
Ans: {"value": 37.0, "unit": "mm"}
